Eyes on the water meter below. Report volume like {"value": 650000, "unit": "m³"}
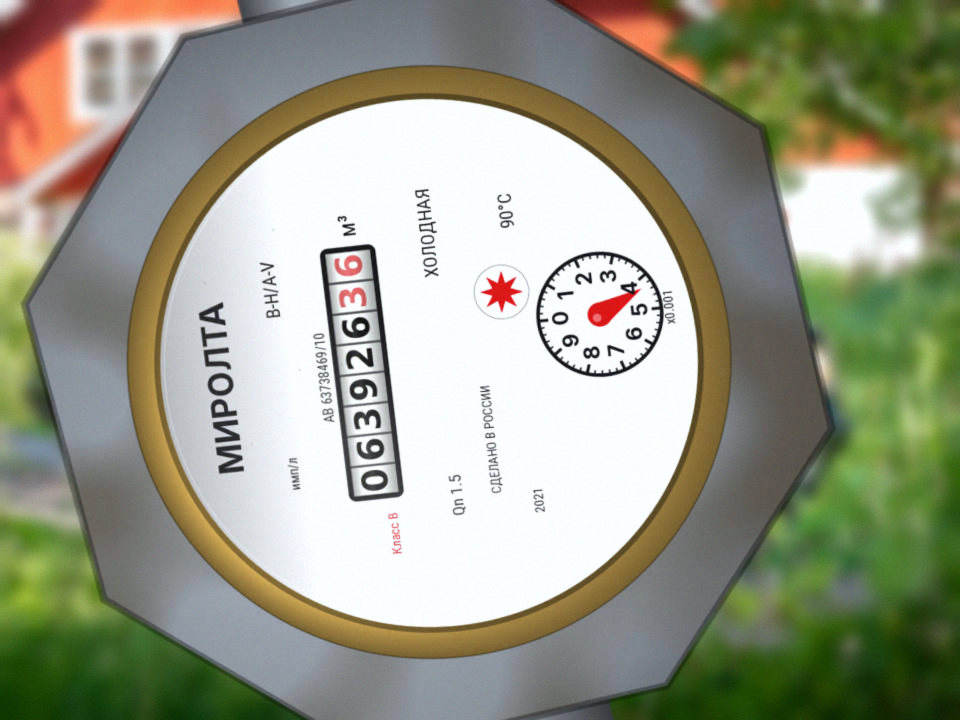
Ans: {"value": 63926.364, "unit": "m³"}
